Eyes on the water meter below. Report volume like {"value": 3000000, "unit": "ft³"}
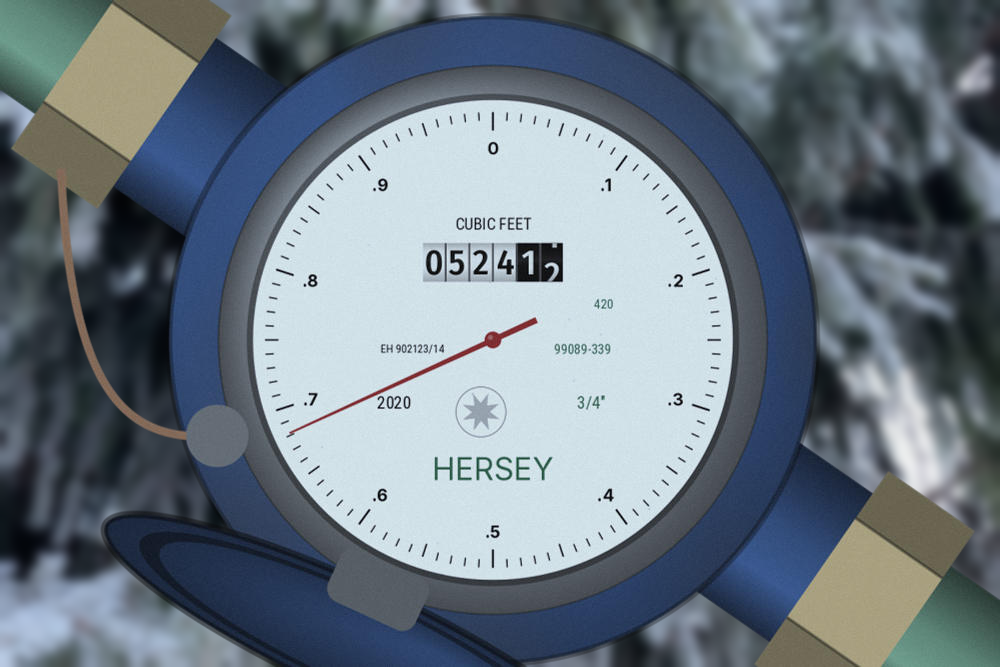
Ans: {"value": 52411.68, "unit": "ft³"}
